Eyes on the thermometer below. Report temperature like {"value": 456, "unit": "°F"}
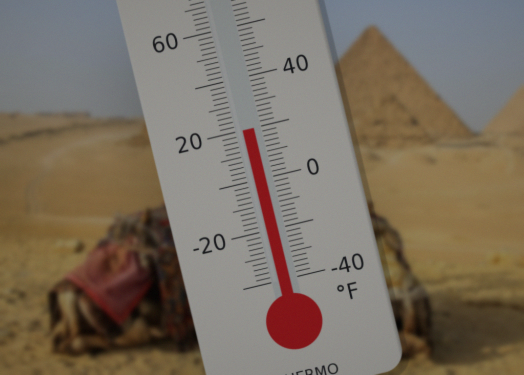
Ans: {"value": 20, "unit": "°F"}
